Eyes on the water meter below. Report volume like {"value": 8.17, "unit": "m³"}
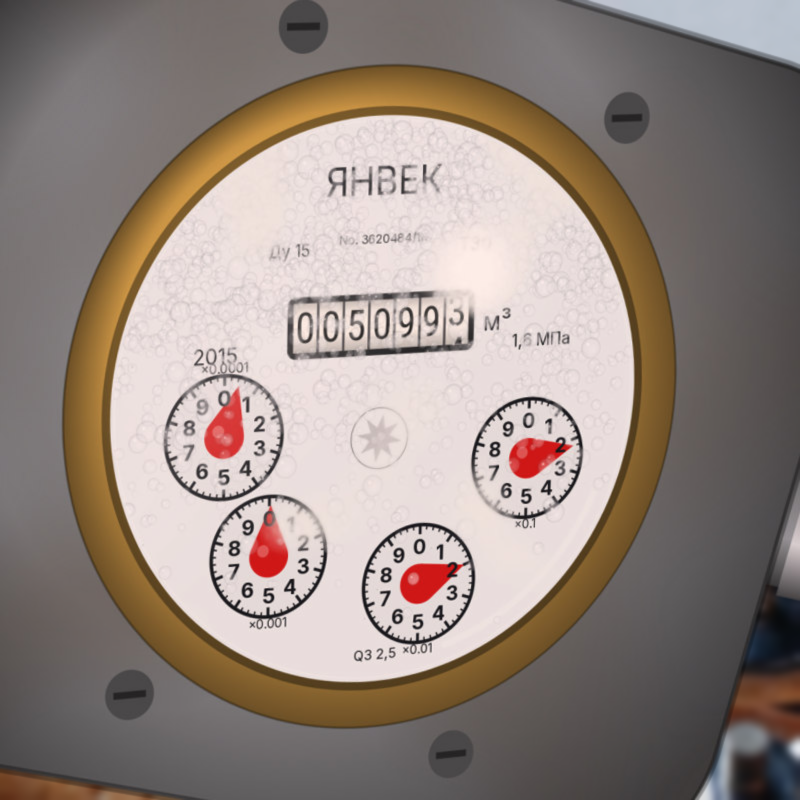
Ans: {"value": 50993.2200, "unit": "m³"}
